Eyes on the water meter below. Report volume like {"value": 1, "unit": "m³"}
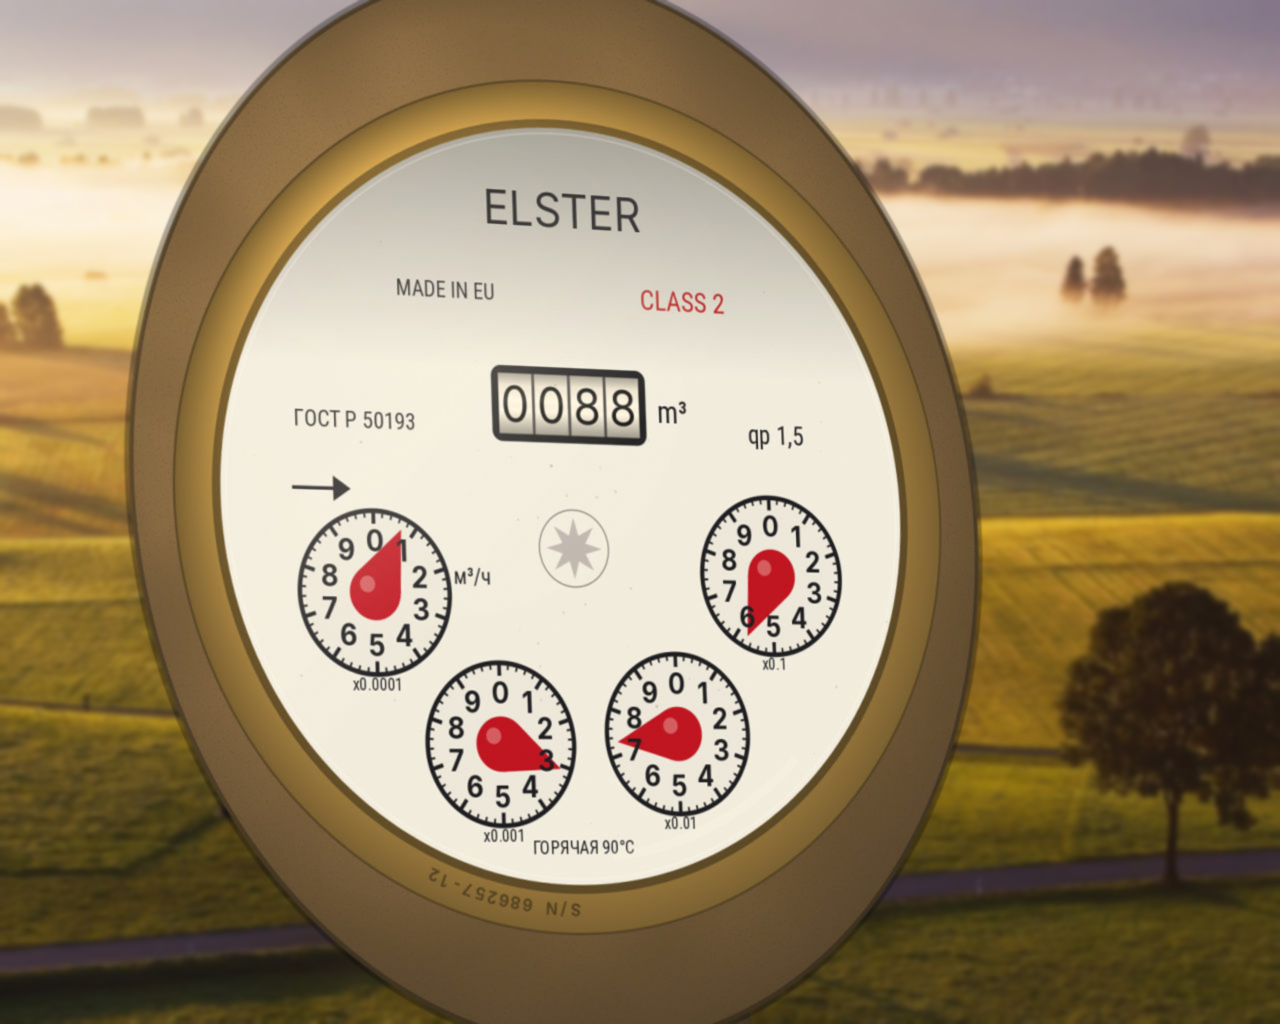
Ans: {"value": 88.5730, "unit": "m³"}
